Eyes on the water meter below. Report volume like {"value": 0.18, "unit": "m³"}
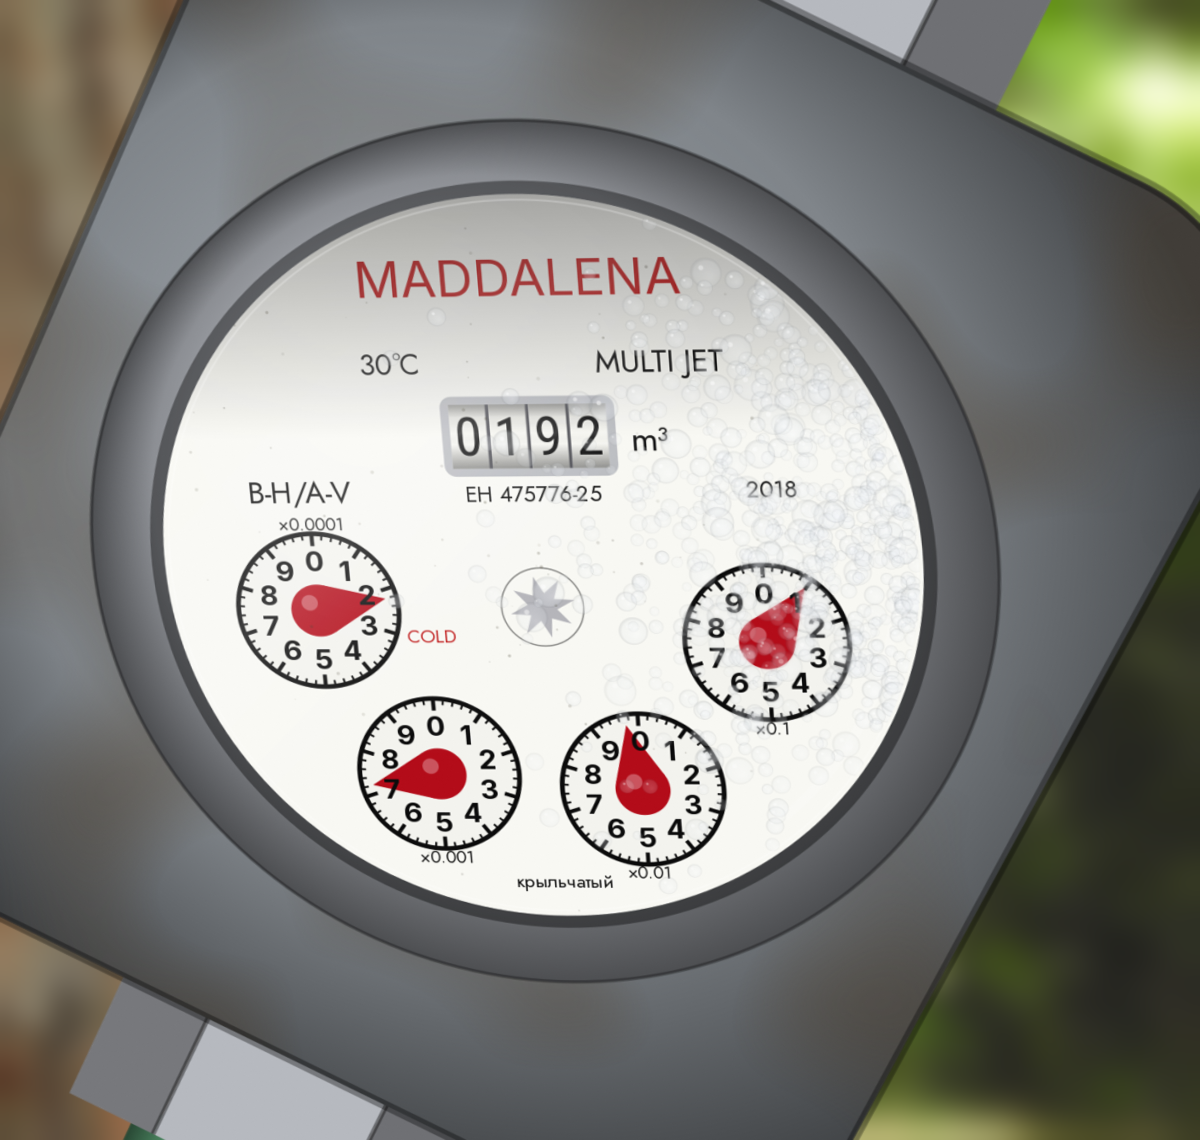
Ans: {"value": 192.0972, "unit": "m³"}
